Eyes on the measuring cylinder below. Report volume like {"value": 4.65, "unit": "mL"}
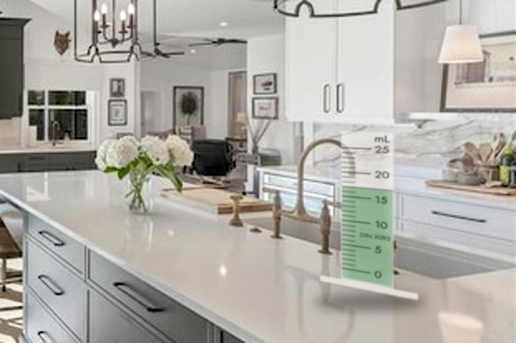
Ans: {"value": 17, "unit": "mL"}
